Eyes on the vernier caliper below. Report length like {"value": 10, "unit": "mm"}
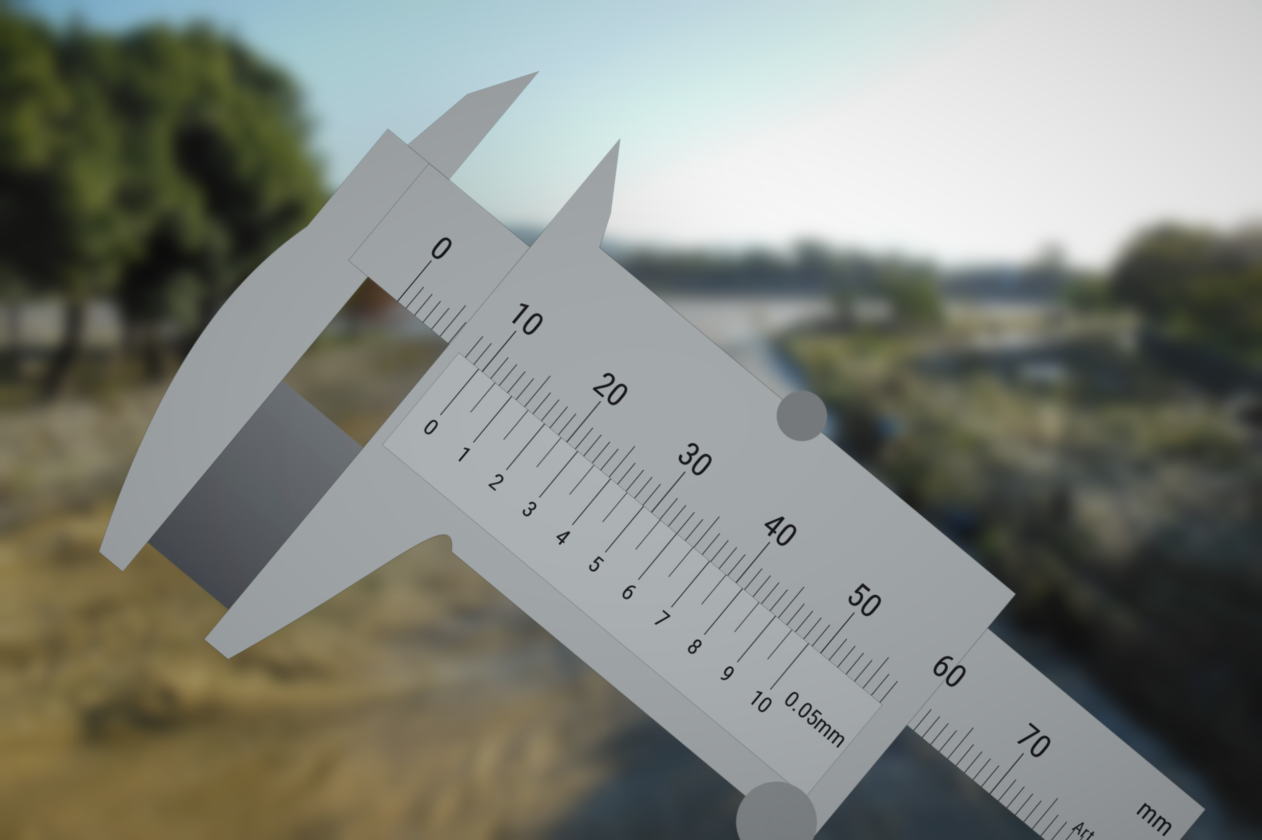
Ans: {"value": 9.6, "unit": "mm"}
